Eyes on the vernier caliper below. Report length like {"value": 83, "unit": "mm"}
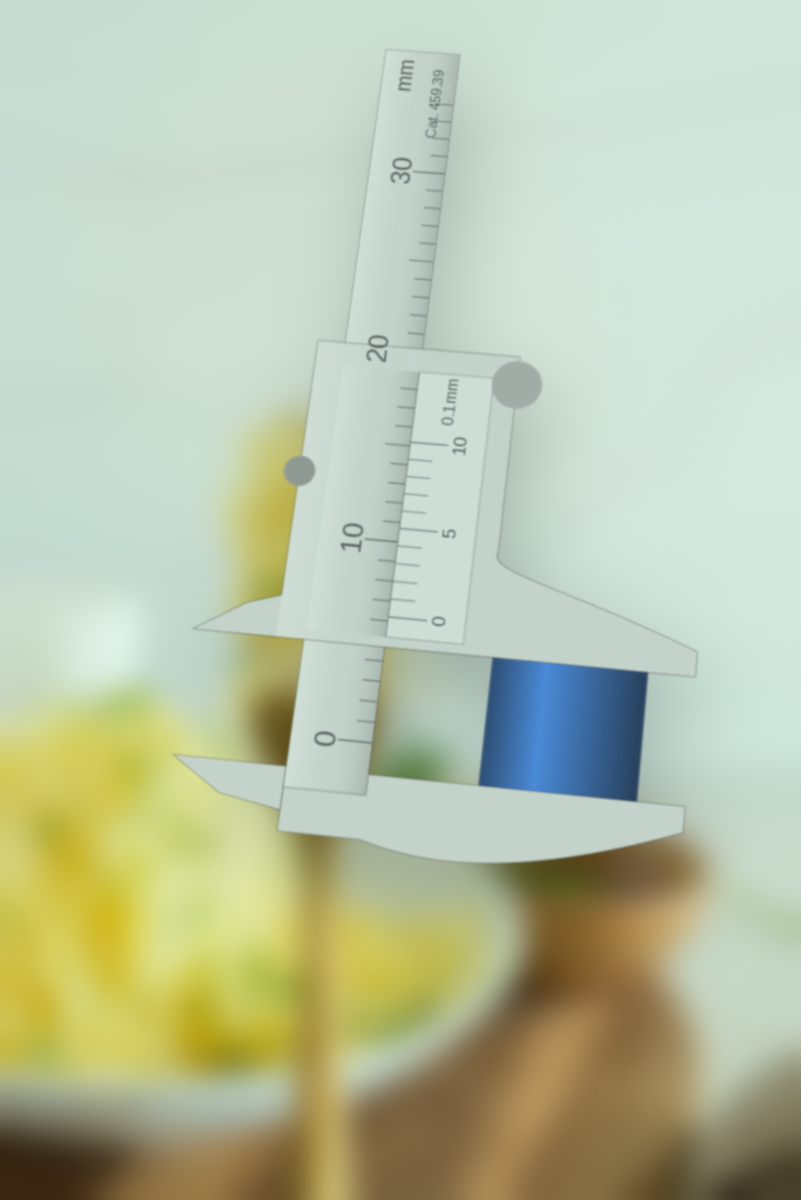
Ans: {"value": 6.2, "unit": "mm"}
